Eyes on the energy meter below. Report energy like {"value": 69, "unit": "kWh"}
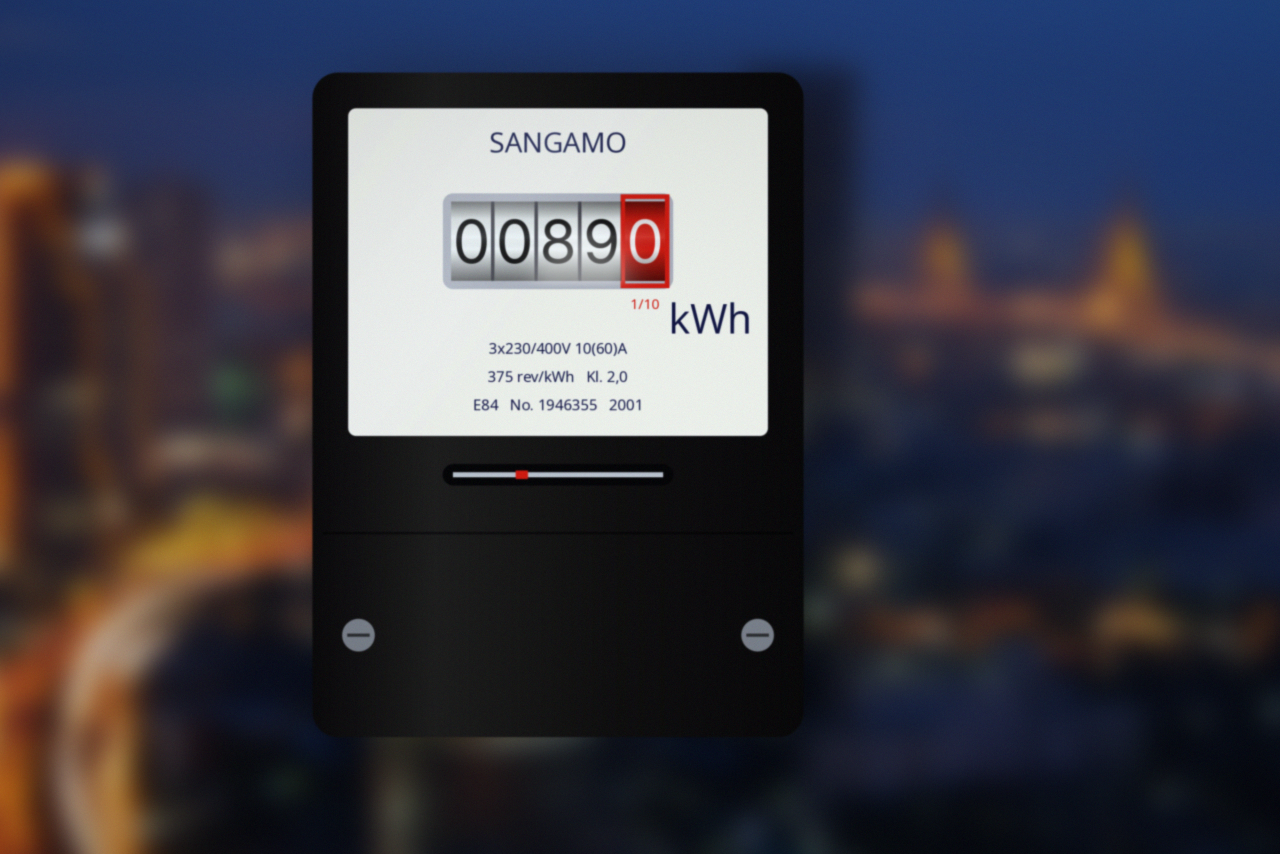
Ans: {"value": 89.0, "unit": "kWh"}
